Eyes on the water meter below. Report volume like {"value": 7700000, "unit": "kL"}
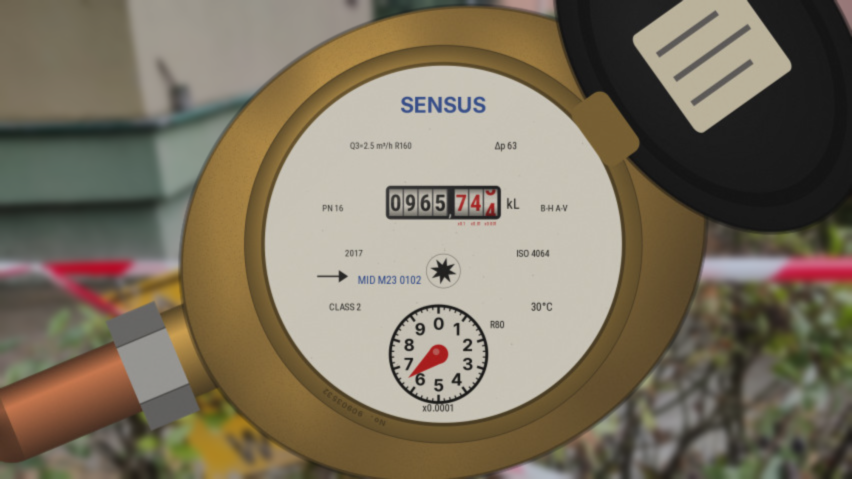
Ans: {"value": 965.7436, "unit": "kL"}
